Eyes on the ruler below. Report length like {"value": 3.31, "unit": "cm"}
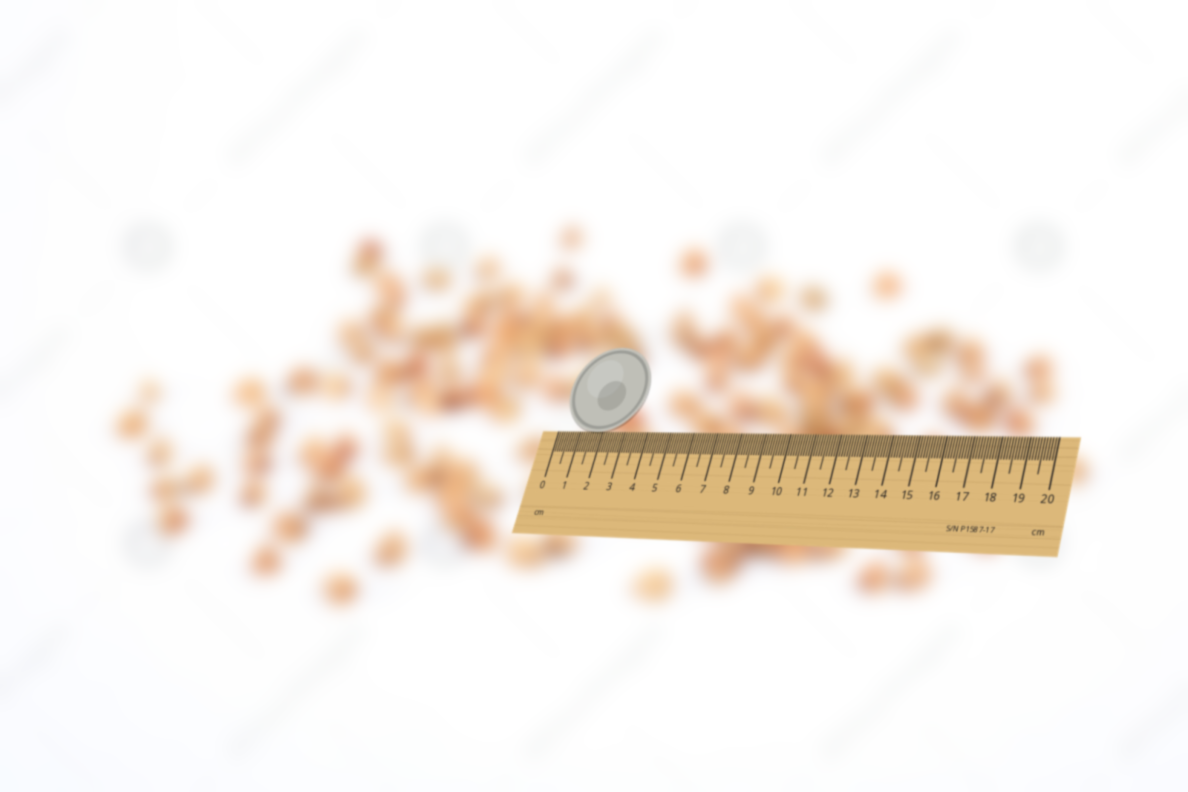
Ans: {"value": 3.5, "unit": "cm"}
